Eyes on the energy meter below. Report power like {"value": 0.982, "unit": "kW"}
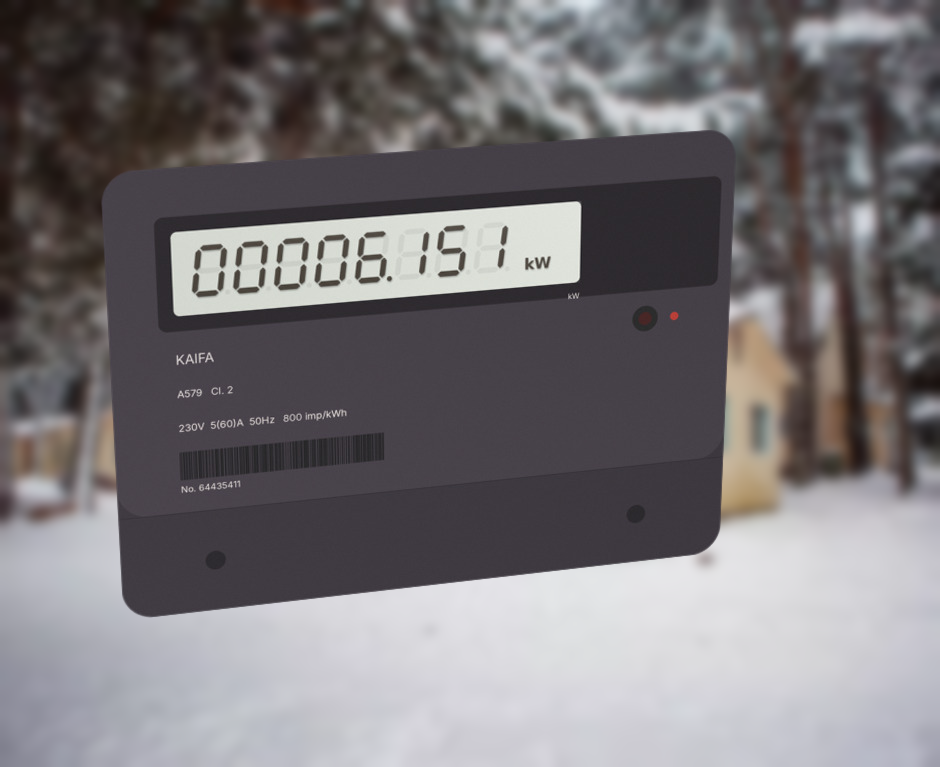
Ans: {"value": 6.151, "unit": "kW"}
